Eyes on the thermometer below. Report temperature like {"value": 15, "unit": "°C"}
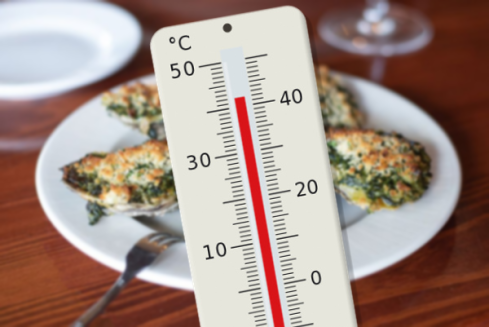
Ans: {"value": 42, "unit": "°C"}
